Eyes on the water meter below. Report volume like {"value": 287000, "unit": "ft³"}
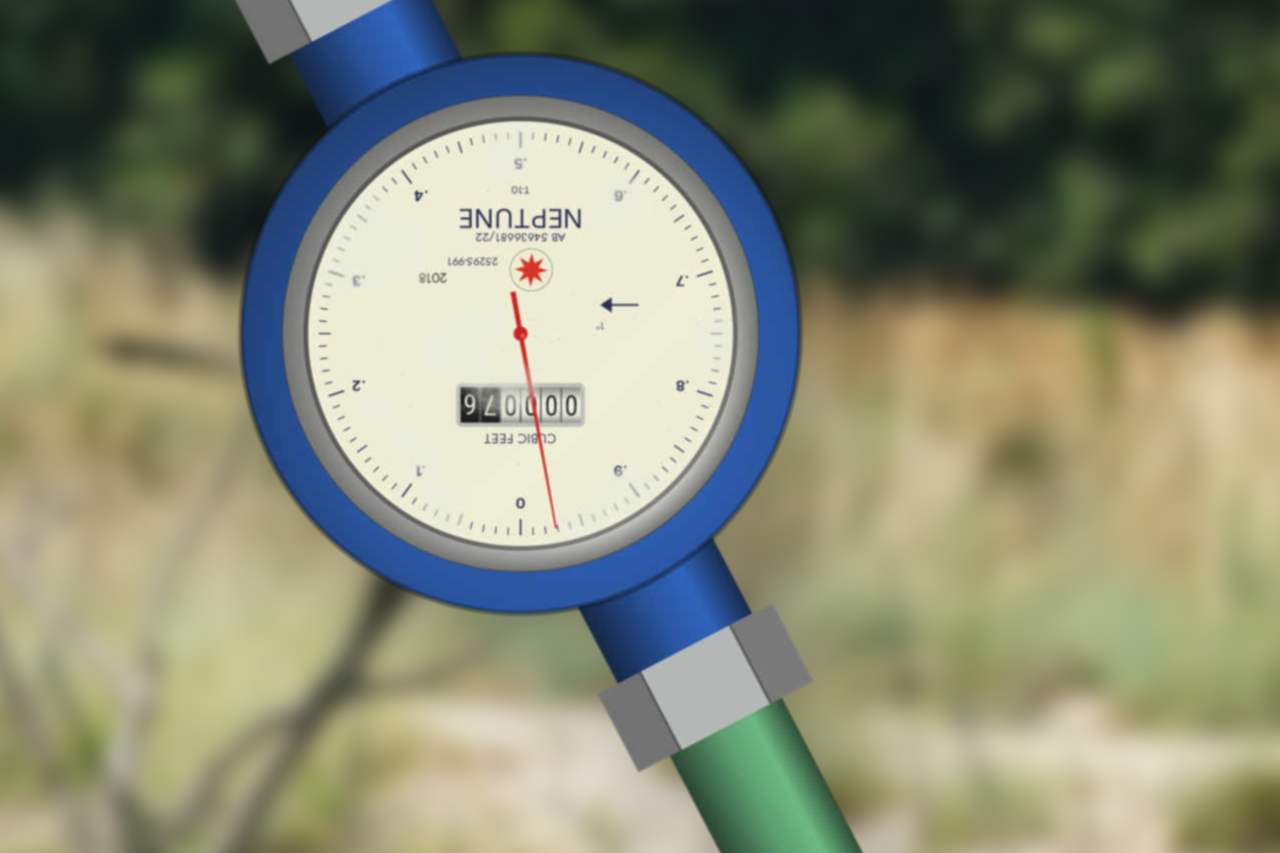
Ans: {"value": 75.97, "unit": "ft³"}
